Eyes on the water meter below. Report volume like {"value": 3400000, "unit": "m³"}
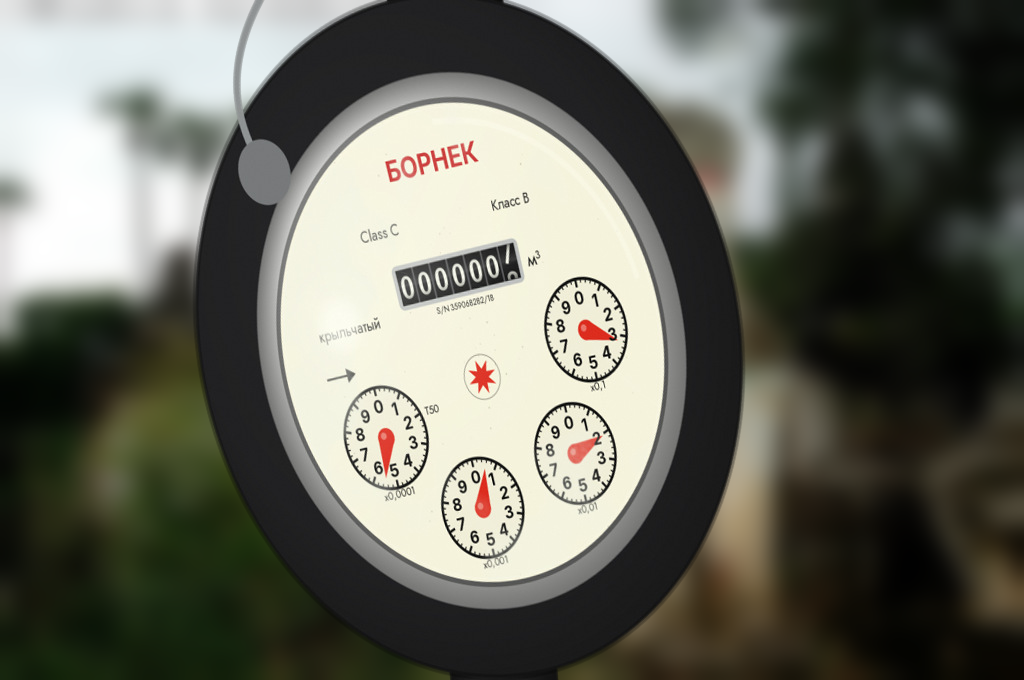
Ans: {"value": 7.3205, "unit": "m³"}
